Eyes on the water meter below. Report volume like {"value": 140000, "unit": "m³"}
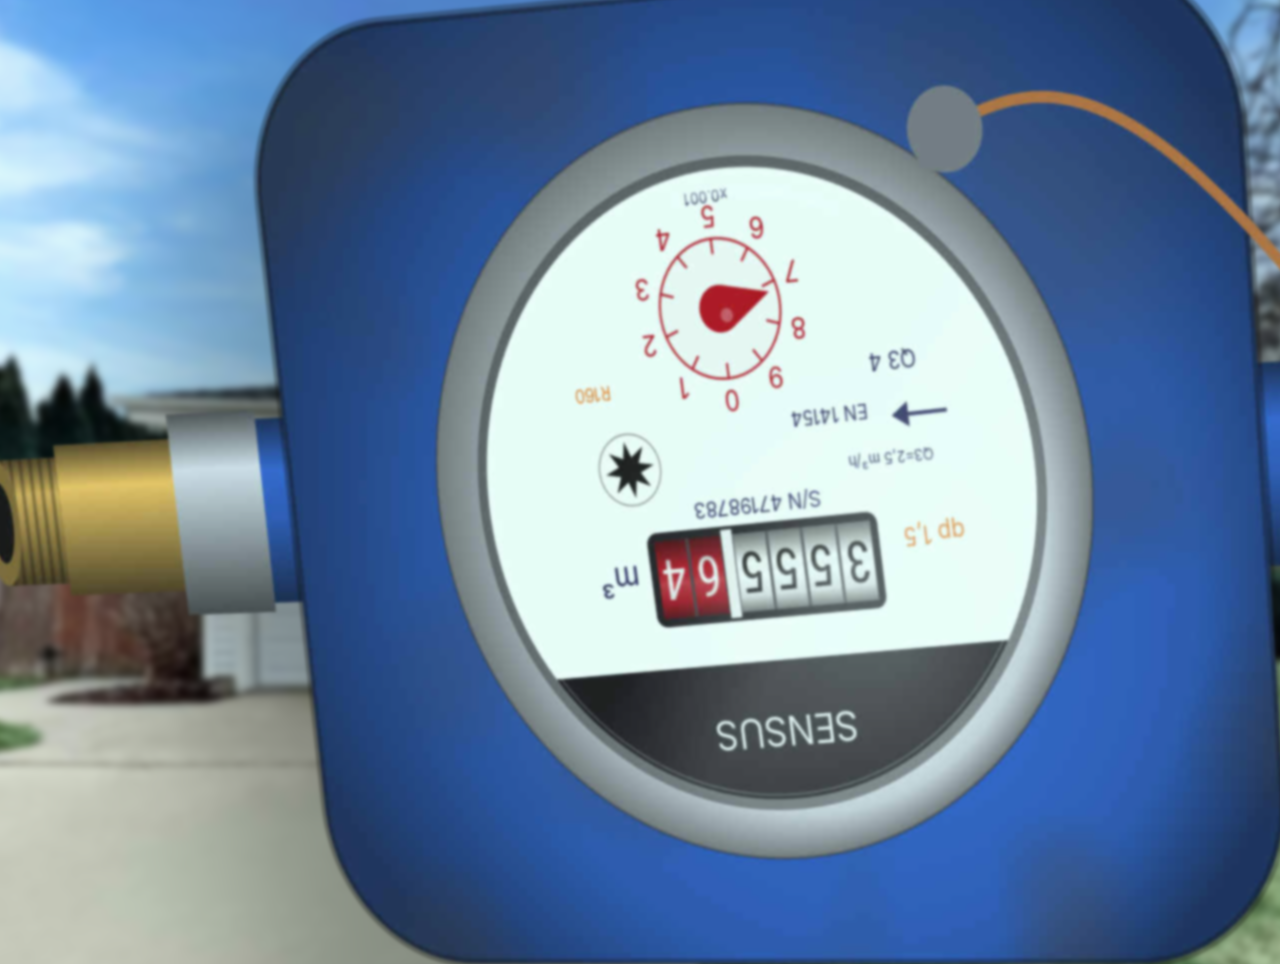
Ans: {"value": 3555.647, "unit": "m³"}
